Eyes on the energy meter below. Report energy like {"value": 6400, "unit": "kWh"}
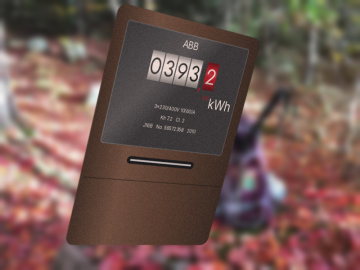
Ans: {"value": 393.2, "unit": "kWh"}
